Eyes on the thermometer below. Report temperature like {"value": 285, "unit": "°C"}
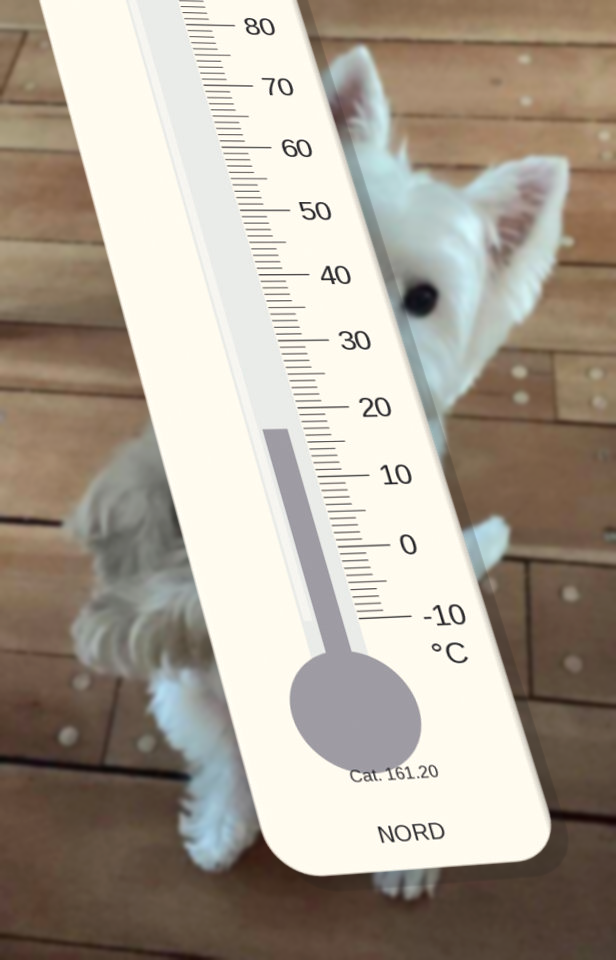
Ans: {"value": 17, "unit": "°C"}
